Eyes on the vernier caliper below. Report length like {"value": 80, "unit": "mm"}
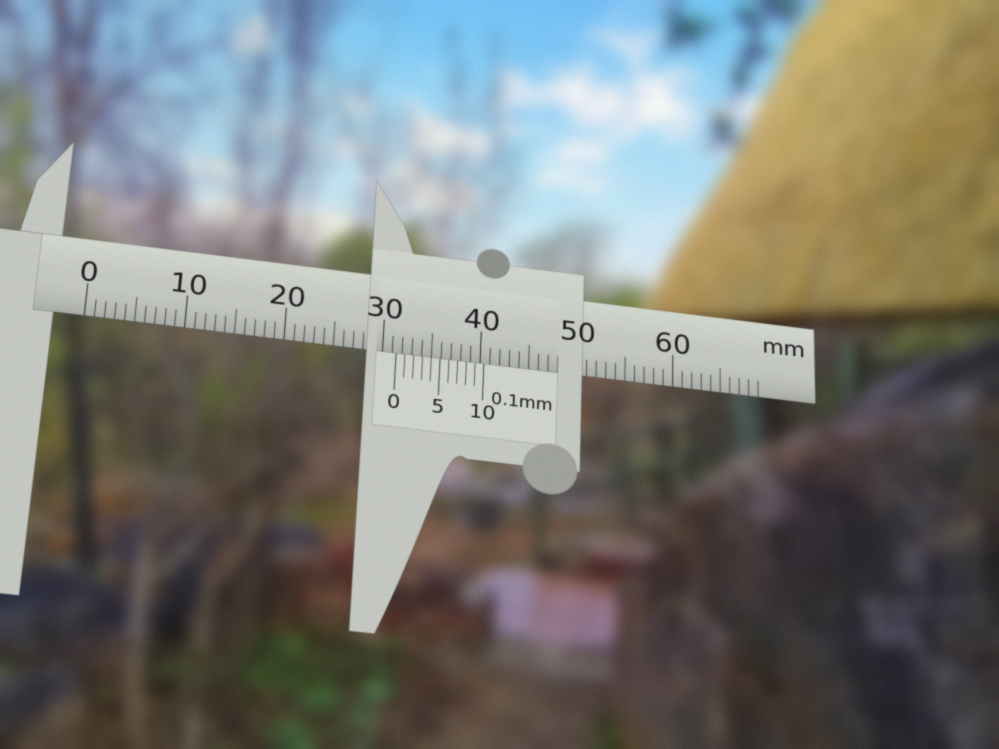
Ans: {"value": 31.4, "unit": "mm"}
